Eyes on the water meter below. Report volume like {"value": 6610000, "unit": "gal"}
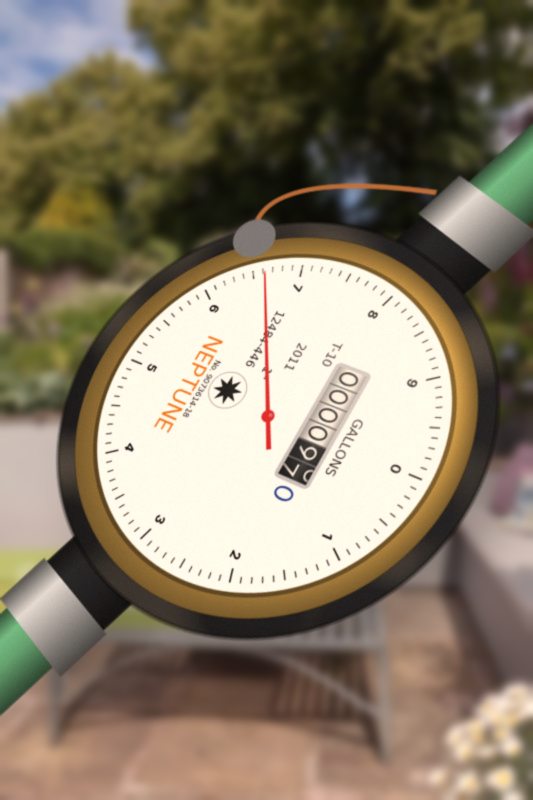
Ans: {"value": 966.6, "unit": "gal"}
